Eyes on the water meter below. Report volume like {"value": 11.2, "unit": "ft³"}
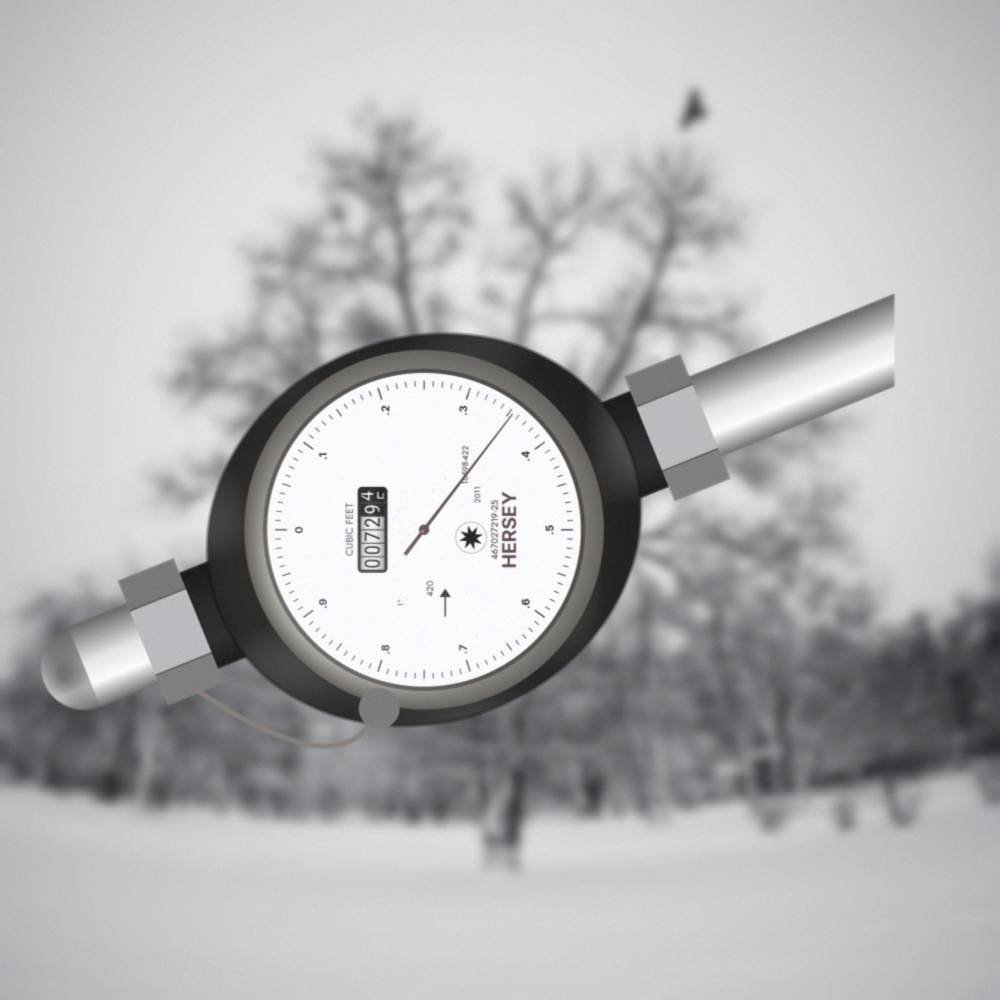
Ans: {"value": 7294.35, "unit": "ft³"}
